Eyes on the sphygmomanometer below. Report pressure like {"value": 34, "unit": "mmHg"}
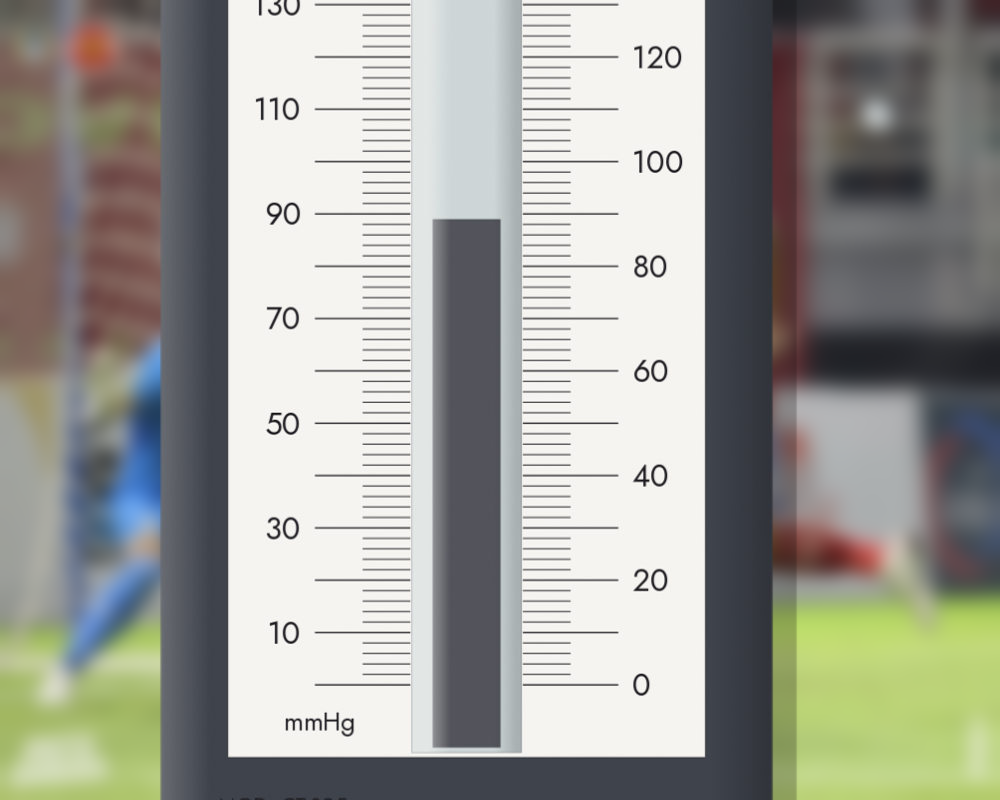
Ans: {"value": 89, "unit": "mmHg"}
